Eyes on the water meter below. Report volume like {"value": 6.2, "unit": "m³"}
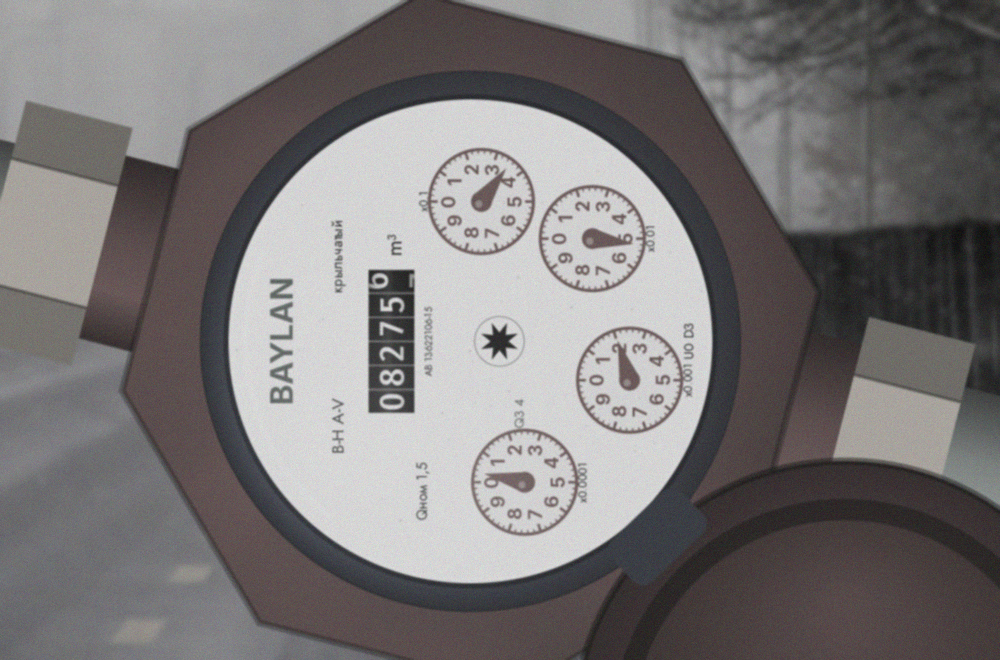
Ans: {"value": 82756.3520, "unit": "m³"}
